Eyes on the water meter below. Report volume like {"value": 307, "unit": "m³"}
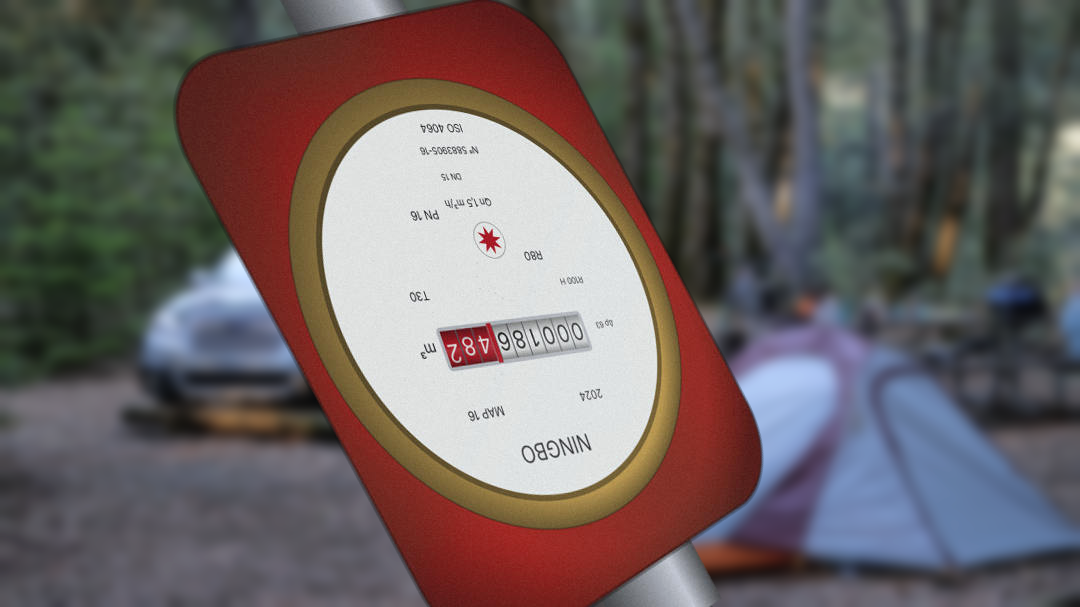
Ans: {"value": 186.482, "unit": "m³"}
